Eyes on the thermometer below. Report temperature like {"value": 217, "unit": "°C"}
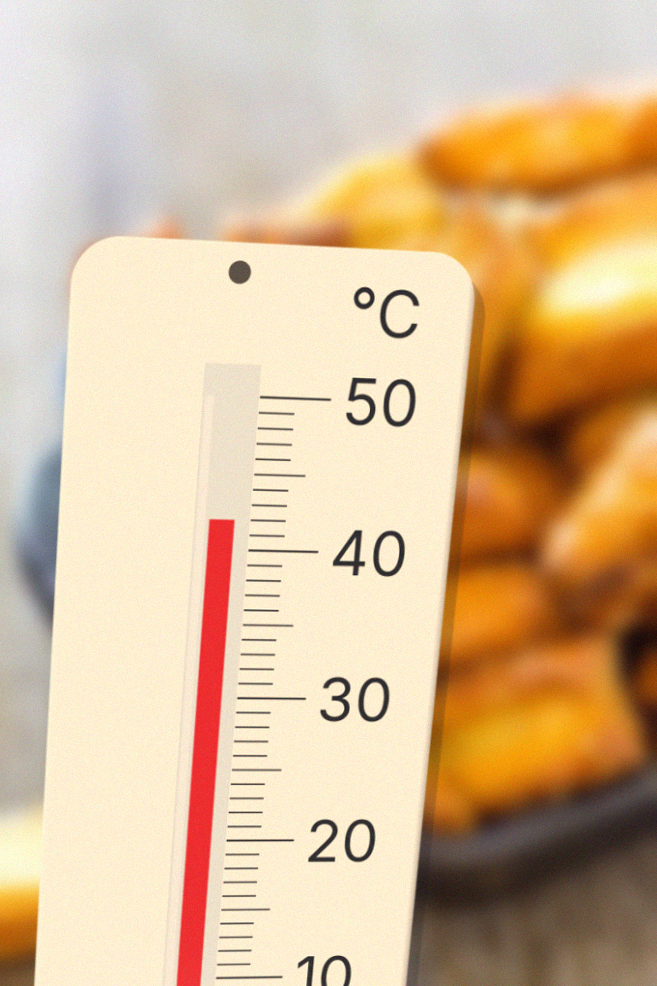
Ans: {"value": 42, "unit": "°C"}
